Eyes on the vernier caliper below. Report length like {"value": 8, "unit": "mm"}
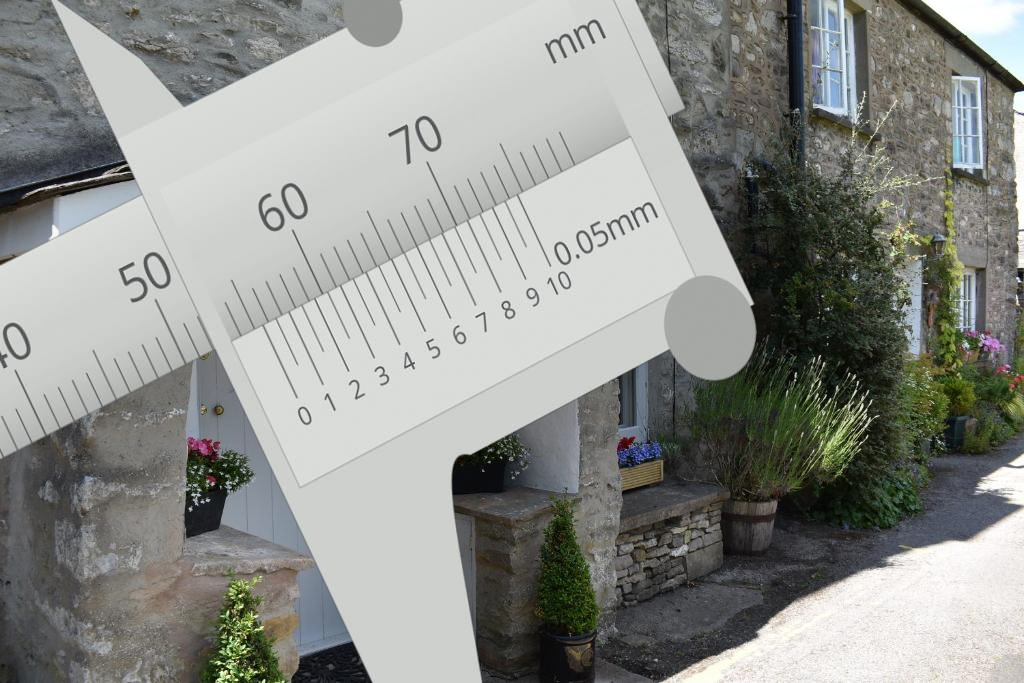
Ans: {"value": 55.6, "unit": "mm"}
